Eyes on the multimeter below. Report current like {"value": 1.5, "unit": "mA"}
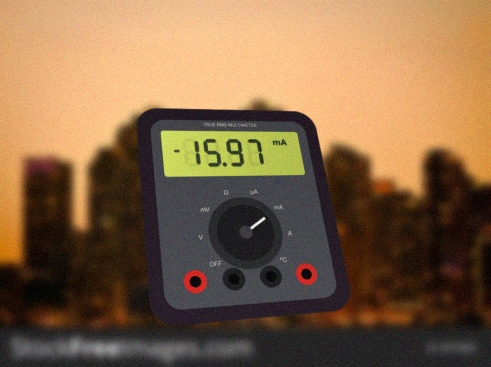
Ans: {"value": -15.97, "unit": "mA"}
